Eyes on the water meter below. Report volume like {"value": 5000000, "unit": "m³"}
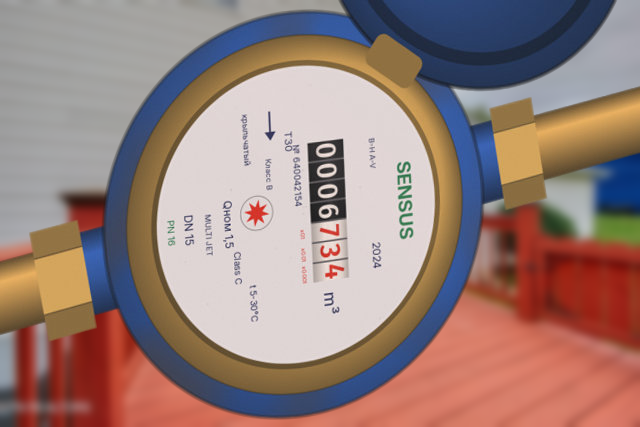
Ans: {"value": 6.734, "unit": "m³"}
